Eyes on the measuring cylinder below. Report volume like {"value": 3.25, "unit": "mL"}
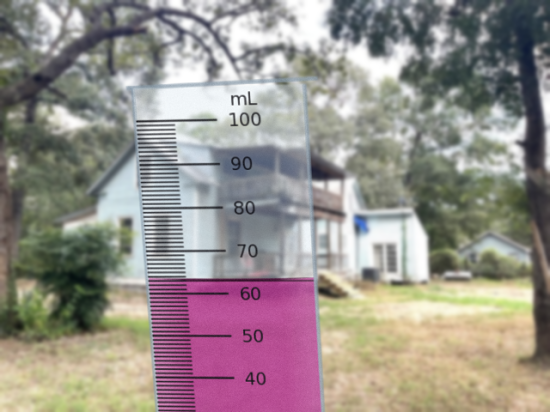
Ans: {"value": 63, "unit": "mL"}
